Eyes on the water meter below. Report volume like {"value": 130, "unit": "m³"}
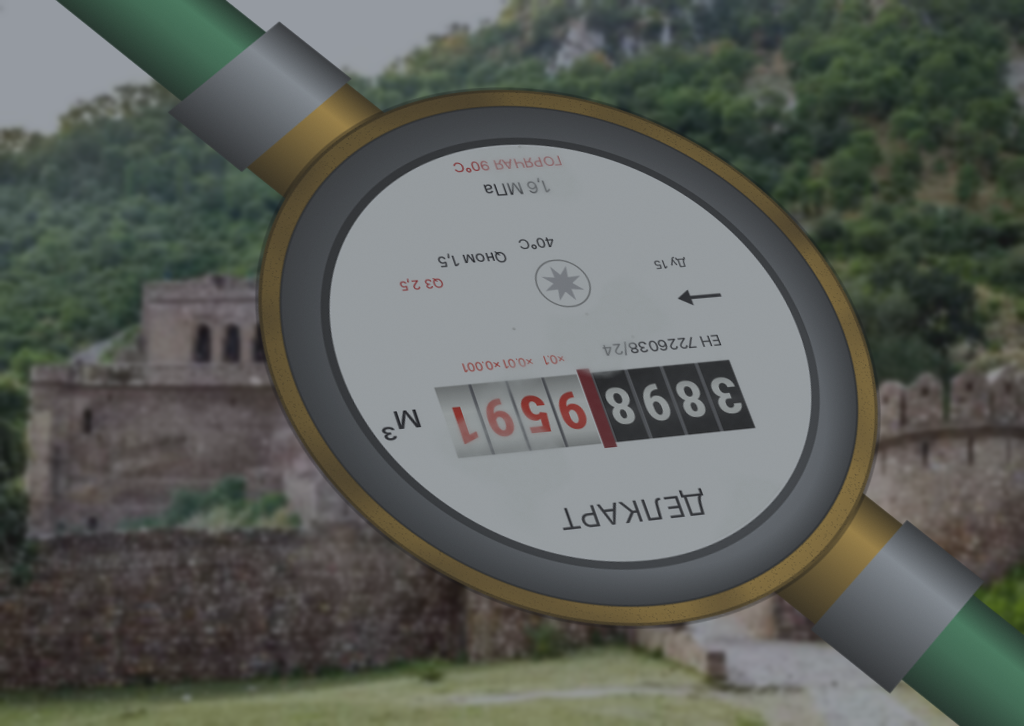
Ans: {"value": 3898.9591, "unit": "m³"}
